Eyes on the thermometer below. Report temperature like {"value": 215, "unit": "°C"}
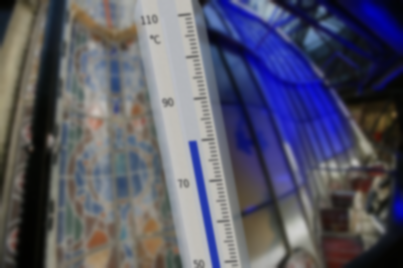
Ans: {"value": 80, "unit": "°C"}
